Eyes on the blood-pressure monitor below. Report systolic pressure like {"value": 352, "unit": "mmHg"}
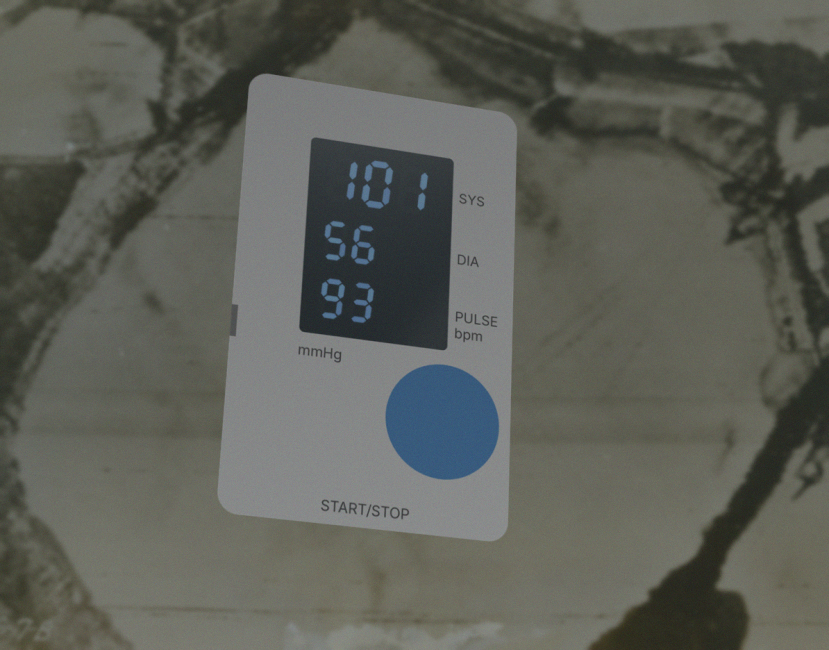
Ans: {"value": 101, "unit": "mmHg"}
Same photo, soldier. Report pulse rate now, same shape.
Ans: {"value": 93, "unit": "bpm"}
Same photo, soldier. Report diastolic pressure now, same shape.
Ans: {"value": 56, "unit": "mmHg"}
